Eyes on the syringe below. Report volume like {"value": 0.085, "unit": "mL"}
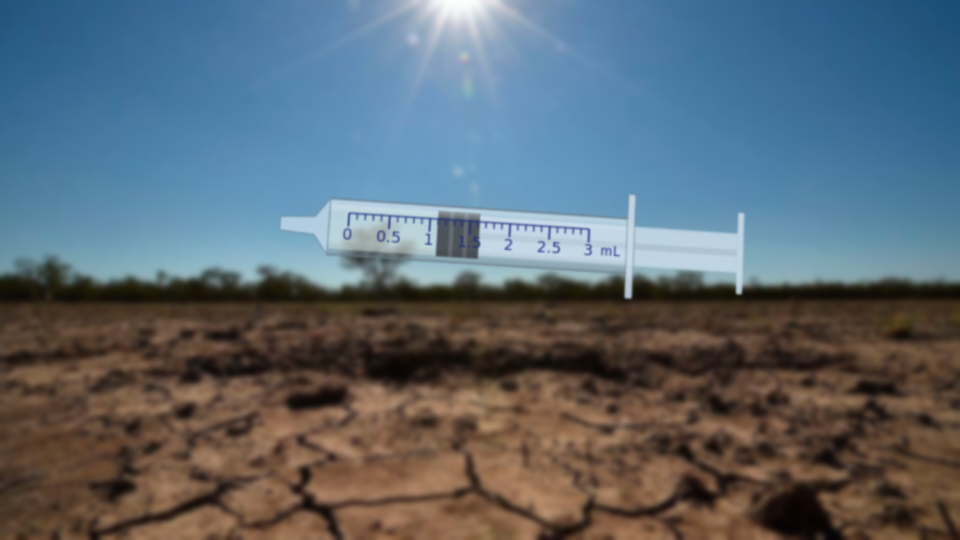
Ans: {"value": 1.1, "unit": "mL"}
